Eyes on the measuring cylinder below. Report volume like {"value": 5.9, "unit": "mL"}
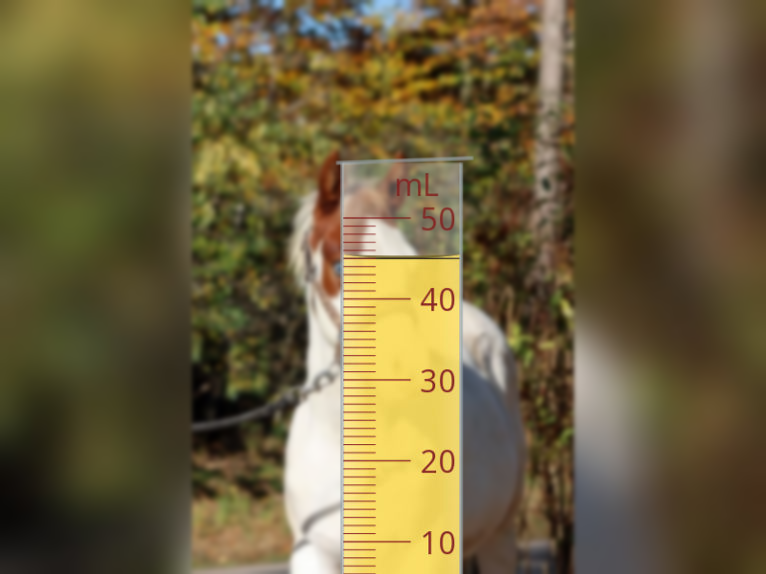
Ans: {"value": 45, "unit": "mL"}
